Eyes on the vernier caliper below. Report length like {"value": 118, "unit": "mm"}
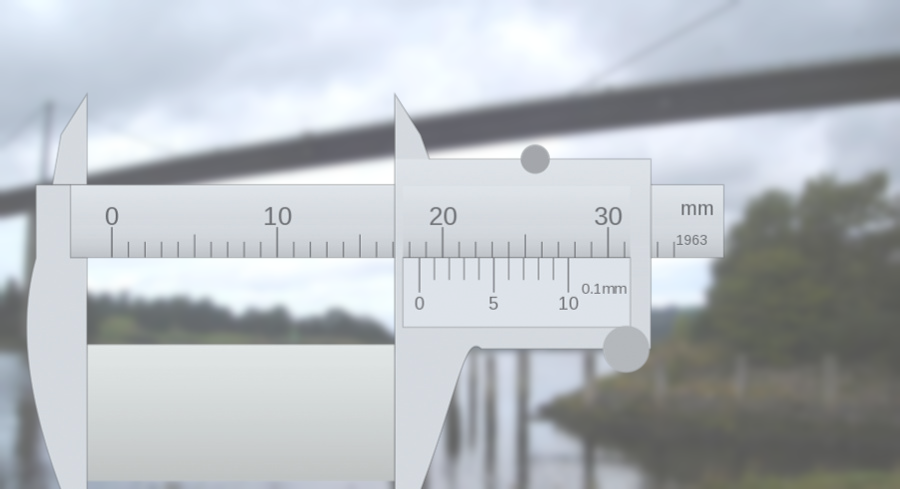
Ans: {"value": 18.6, "unit": "mm"}
